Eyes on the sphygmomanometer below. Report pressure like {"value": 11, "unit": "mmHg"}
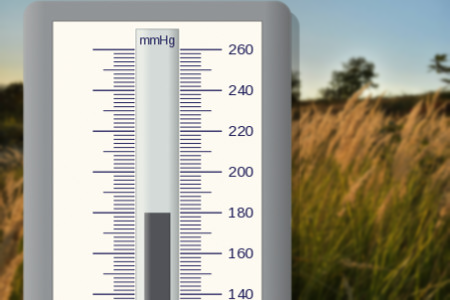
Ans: {"value": 180, "unit": "mmHg"}
